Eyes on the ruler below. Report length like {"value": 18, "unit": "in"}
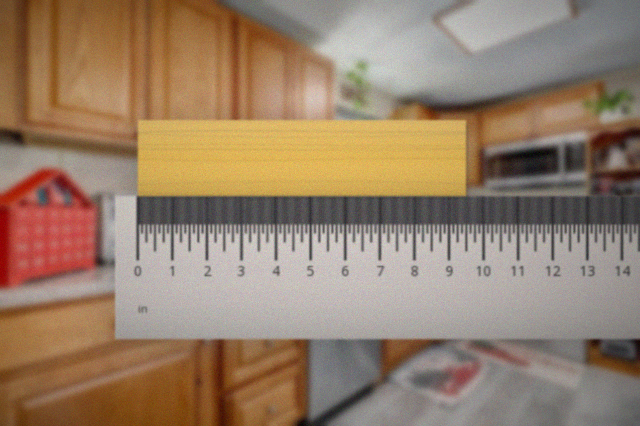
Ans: {"value": 9.5, "unit": "in"}
